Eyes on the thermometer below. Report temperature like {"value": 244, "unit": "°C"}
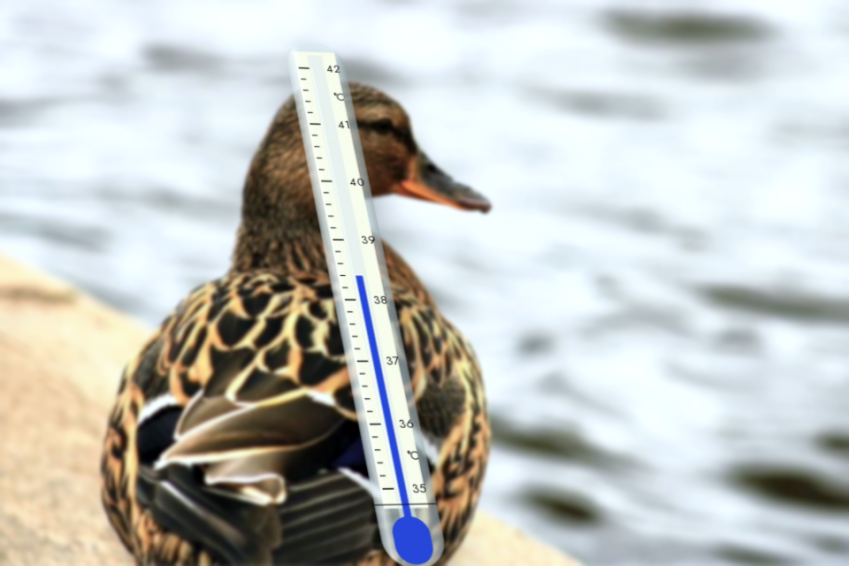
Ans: {"value": 38.4, "unit": "°C"}
